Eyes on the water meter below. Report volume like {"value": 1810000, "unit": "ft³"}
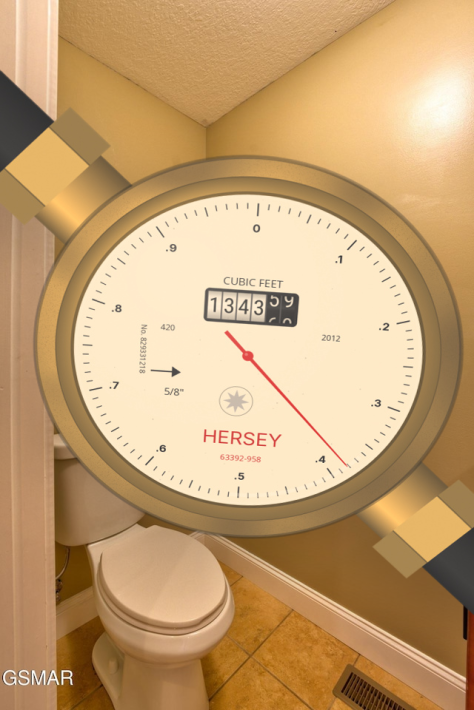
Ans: {"value": 134359.38, "unit": "ft³"}
